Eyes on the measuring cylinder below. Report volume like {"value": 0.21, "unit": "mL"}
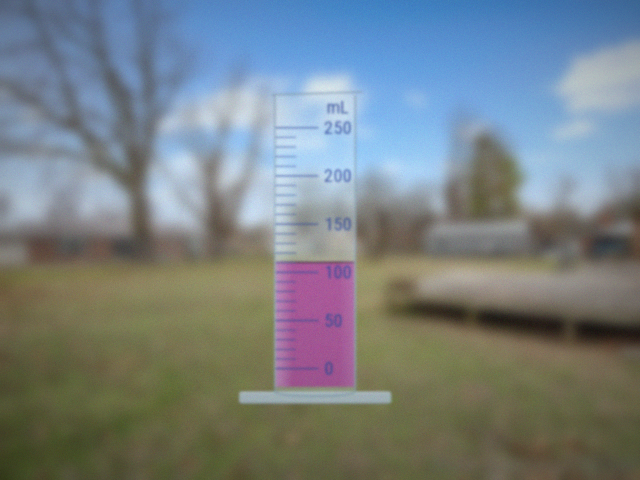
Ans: {"value": 110, "unit": "mL"}
